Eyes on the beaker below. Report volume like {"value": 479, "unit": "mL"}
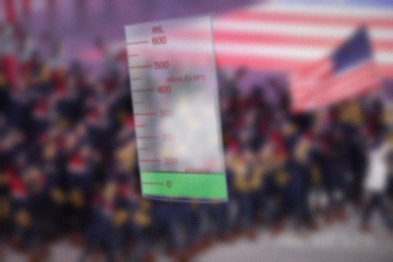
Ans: {"value": 50, "unit": "mL"}
